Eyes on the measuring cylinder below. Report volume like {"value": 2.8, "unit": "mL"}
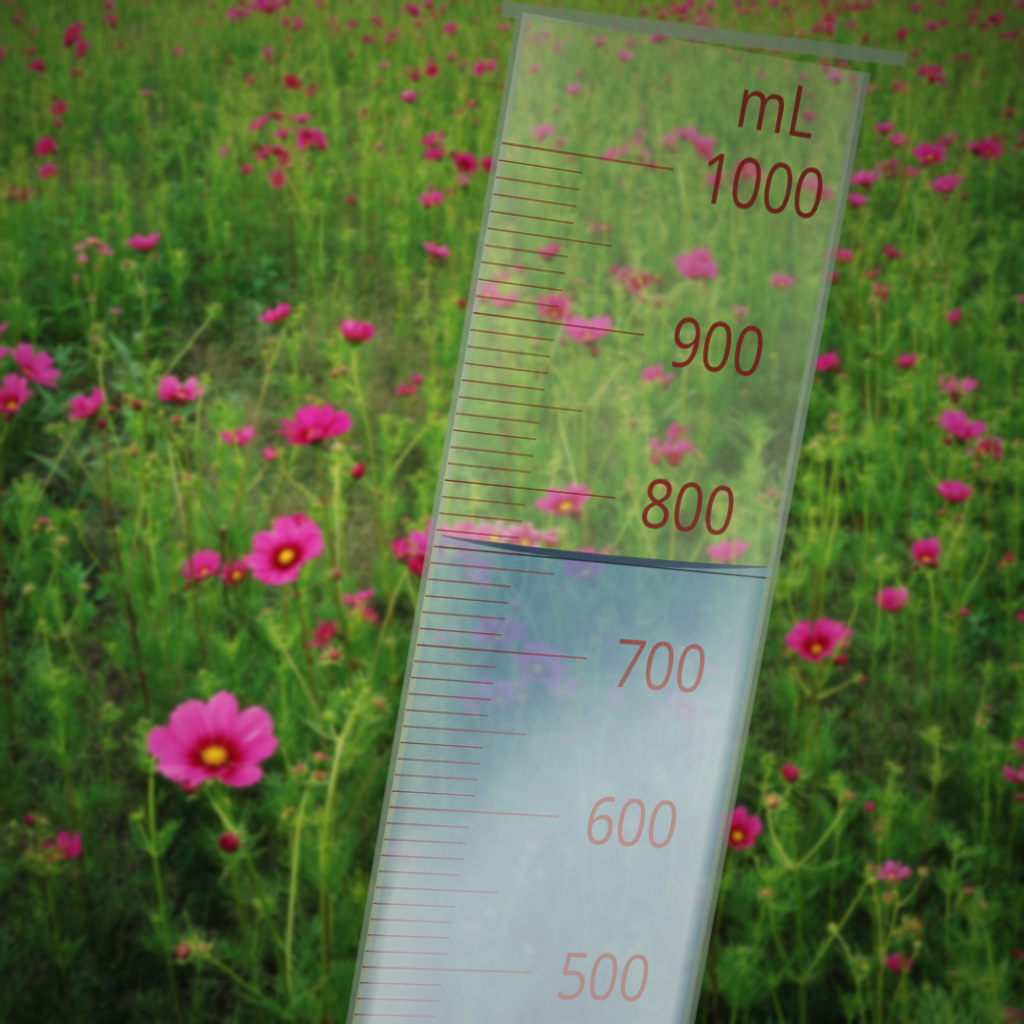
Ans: {"value": 760, "unit": "mL"}
